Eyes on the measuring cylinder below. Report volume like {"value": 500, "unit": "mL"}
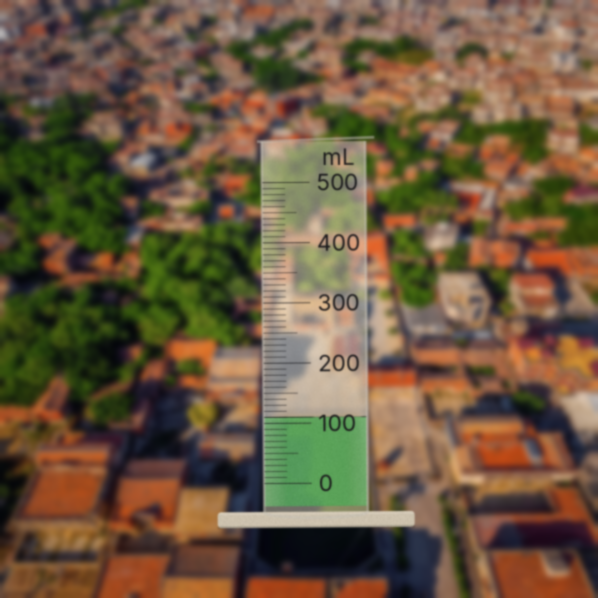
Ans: {"value": 110, "unit": "mL"}
